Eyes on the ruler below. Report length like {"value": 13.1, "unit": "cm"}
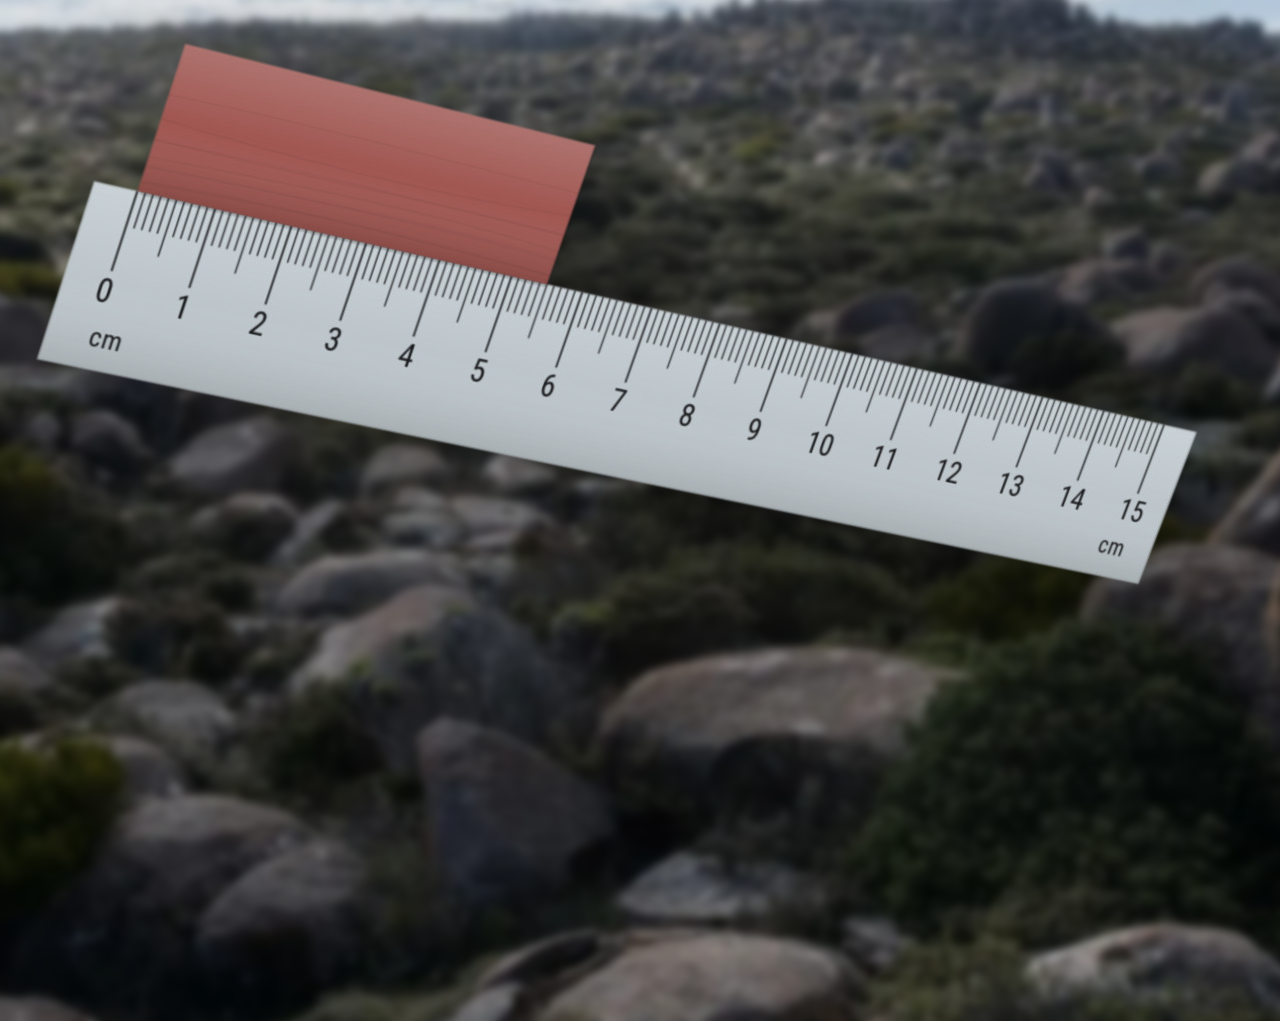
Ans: {"value": 5.5, "unit": "cm"}
